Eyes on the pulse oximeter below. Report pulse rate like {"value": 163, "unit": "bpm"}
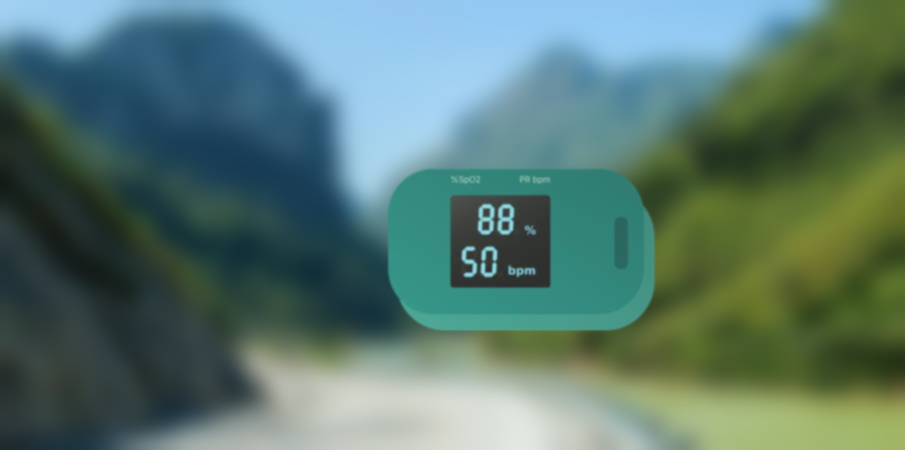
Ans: {"value": 50, "unit": "bpm"}
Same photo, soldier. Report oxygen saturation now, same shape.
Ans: {"value": 88, "unit": "%"}
